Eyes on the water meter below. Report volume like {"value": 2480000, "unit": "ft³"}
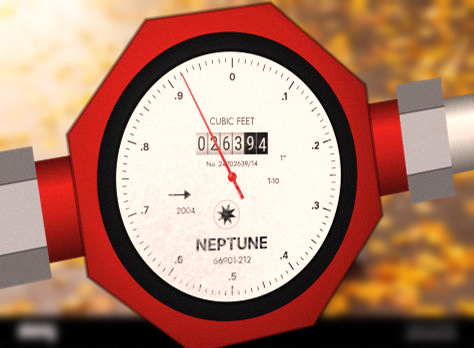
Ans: {"value": 26393.92, "unit": "ft³"}
